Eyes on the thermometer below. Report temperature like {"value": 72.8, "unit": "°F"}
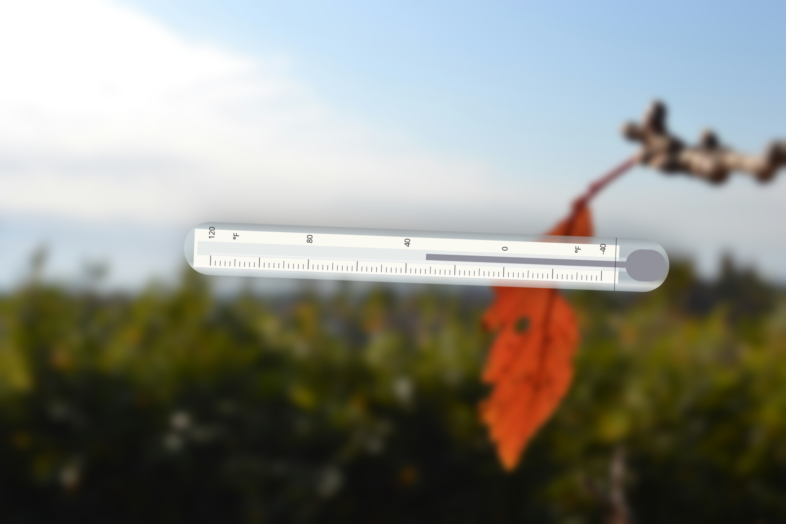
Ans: {"value": 32, "unit": "°F"}
